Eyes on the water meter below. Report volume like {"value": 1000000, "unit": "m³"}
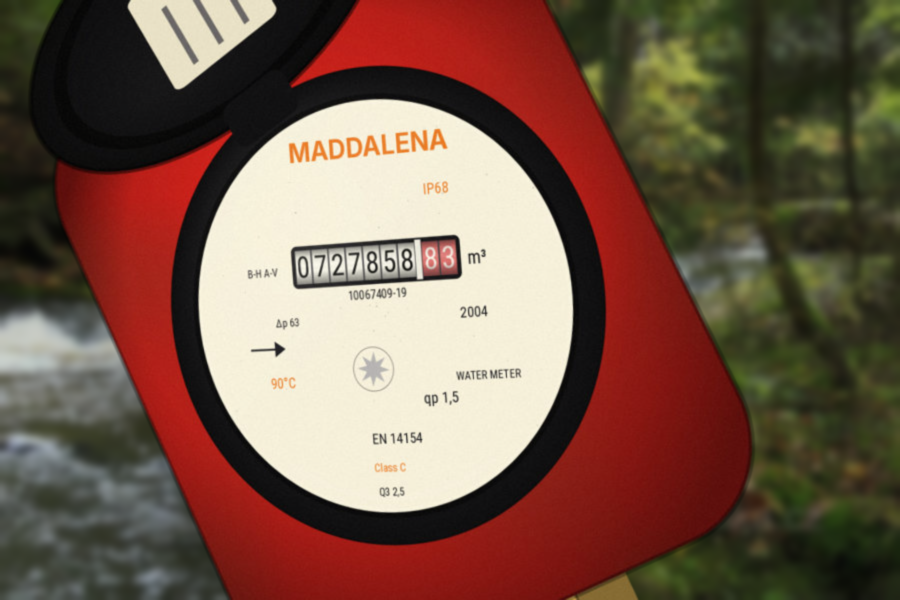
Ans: {"value": 727858.83, "unit": "m³"}
